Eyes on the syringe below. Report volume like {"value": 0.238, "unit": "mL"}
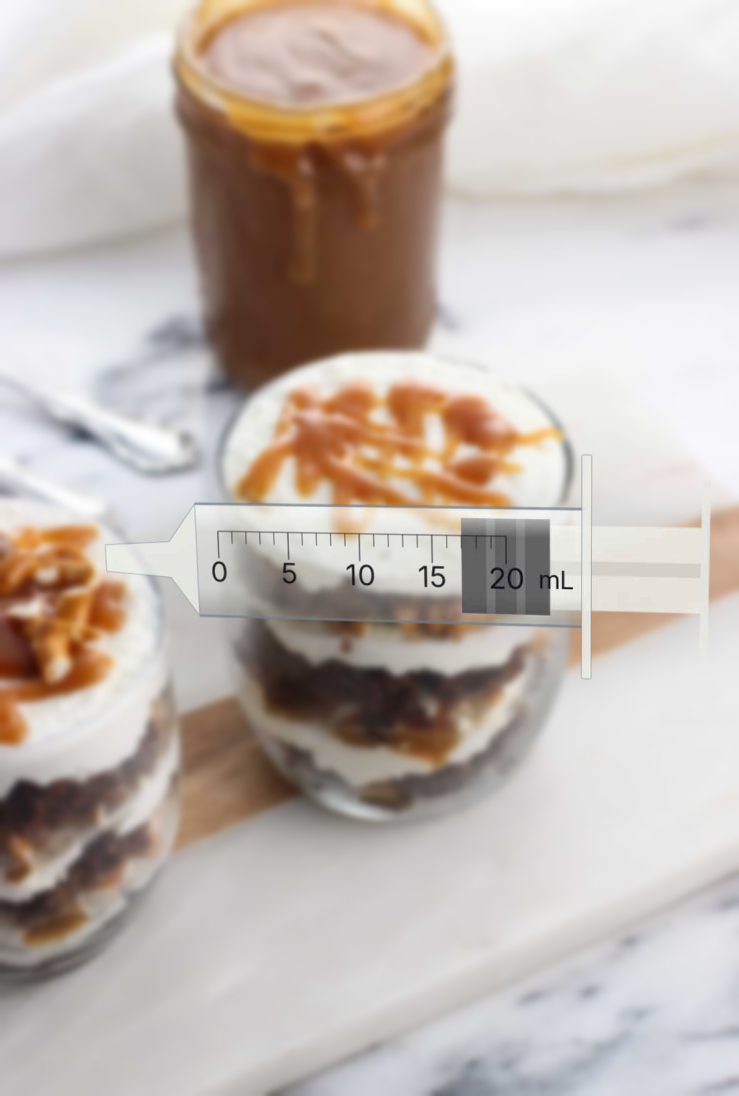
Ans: {"value": 17, "unit": "mL"}
